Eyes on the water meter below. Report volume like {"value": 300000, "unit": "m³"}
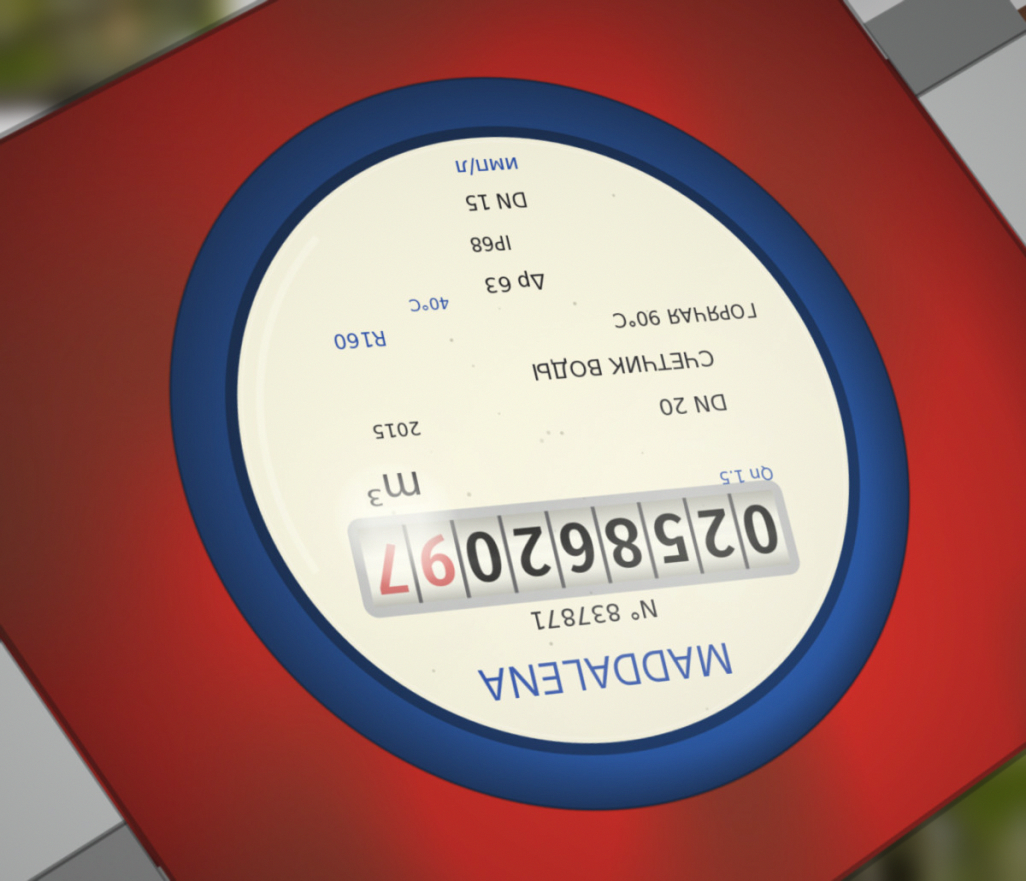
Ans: {"value": 258620.97, "unit": "m³"}
